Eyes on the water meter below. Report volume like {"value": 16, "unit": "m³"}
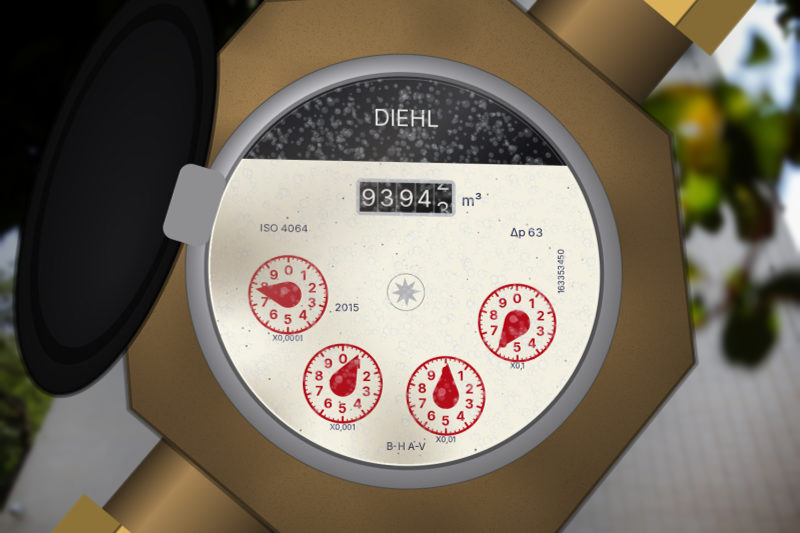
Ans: {"value": 93942.6007, "unit": "m³"}
